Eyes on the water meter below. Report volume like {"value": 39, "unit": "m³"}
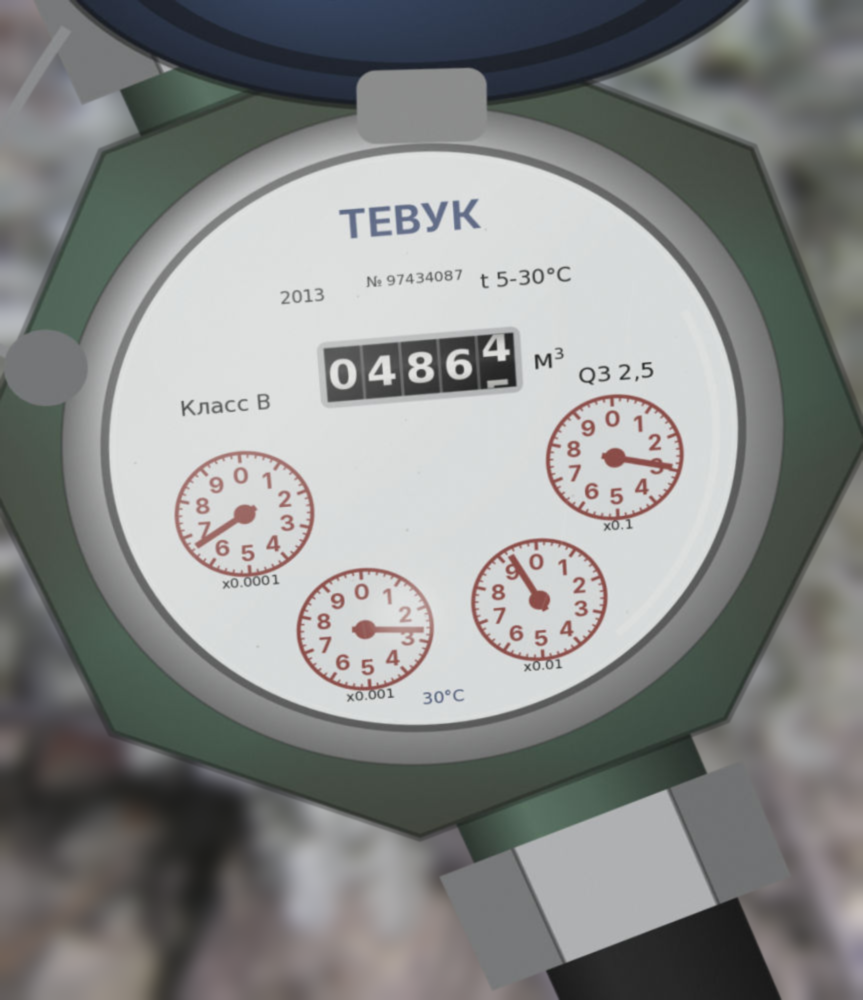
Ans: {"value": 4864.2926, "unit": "m³"}
